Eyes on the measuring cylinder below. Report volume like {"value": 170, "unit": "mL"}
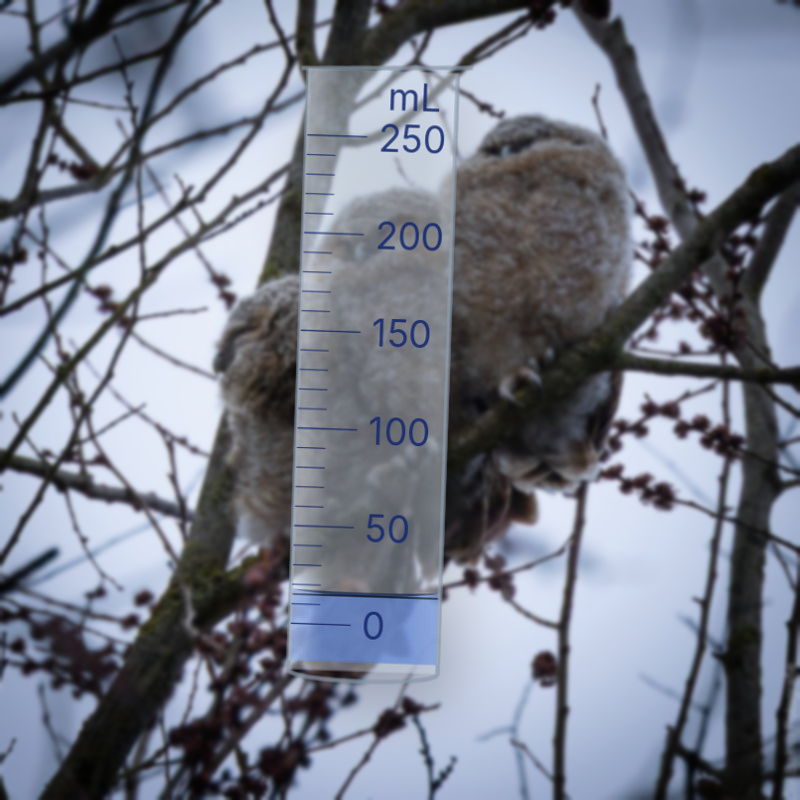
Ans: {"value": 15, "unit": "mL"}
